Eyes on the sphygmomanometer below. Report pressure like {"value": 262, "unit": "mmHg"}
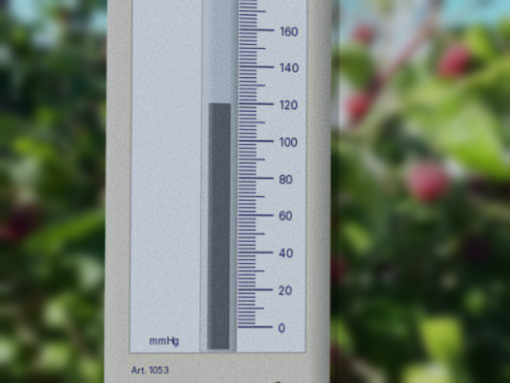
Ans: {"value": 120, "unit": "mmHg"}
